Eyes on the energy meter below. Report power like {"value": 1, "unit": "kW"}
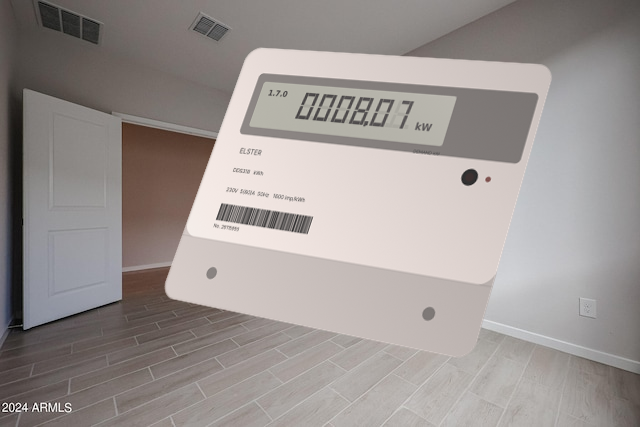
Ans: {"value": 8.07, "unit": "kW"}
